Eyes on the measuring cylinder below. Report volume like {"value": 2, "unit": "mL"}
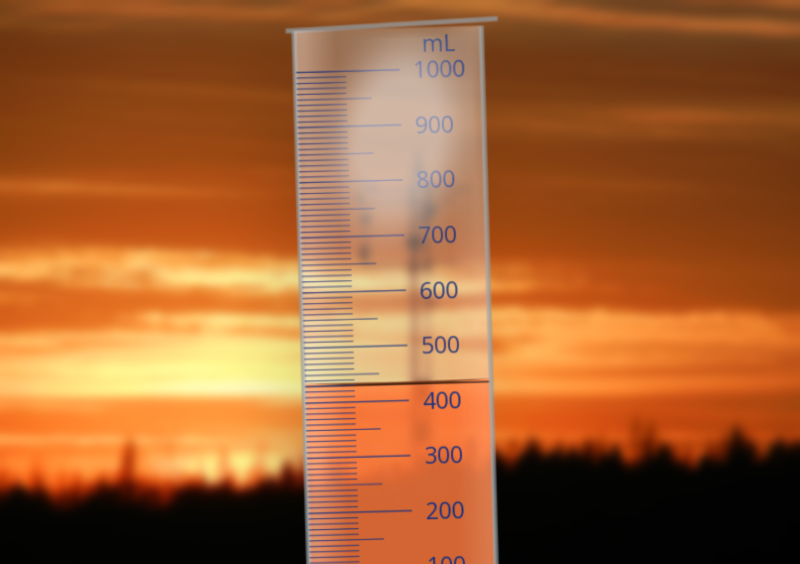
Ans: {"value": 430, "unit": "mL"}
